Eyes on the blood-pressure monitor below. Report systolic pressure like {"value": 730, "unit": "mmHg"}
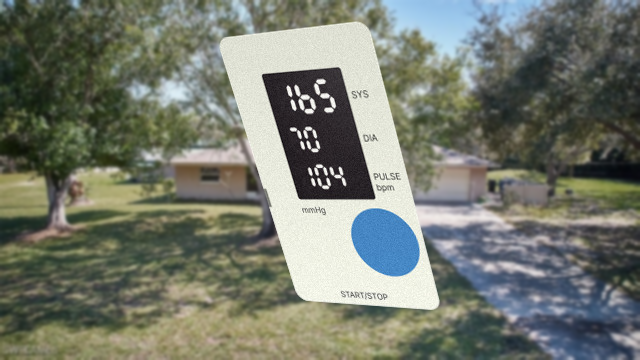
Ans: {"value": 165, "unit": "mmHg"}
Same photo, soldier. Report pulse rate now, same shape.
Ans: {"value": 104, "unit": "bpm"}
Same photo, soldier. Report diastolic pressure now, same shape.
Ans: {"value": 70, "unit": "mmHg"}
